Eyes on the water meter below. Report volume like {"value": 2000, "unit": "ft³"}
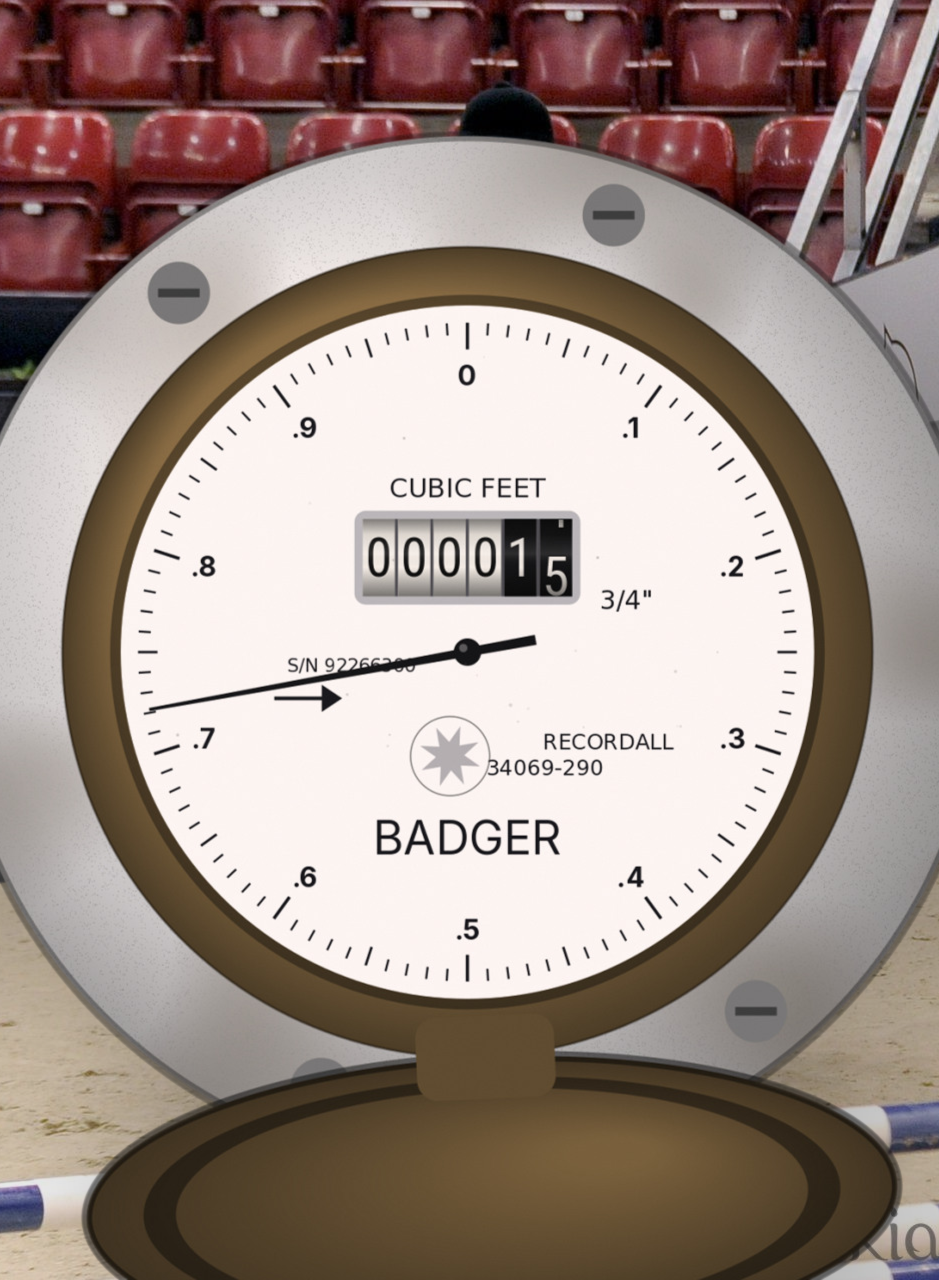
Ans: {"value": 14.72, "unit": "ft³"}
